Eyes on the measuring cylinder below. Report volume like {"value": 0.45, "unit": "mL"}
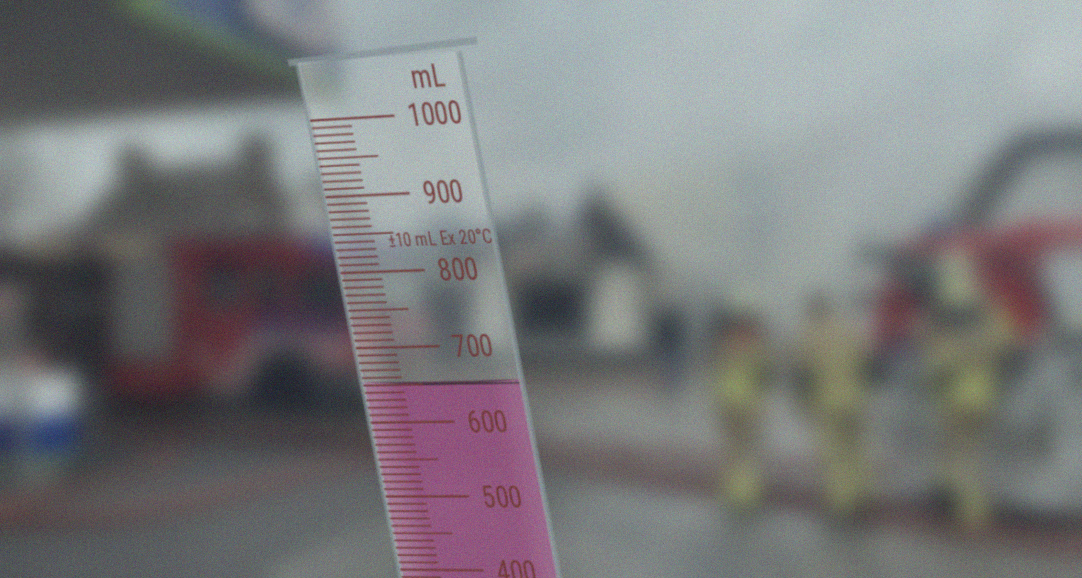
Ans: {"value": 650, "unit": "mL"}
